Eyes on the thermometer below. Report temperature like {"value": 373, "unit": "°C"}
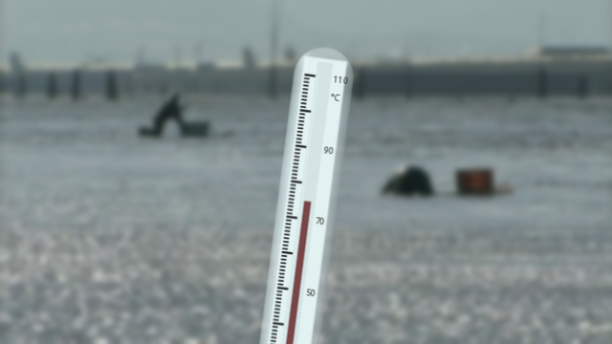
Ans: {"value": 75, "unit": "°C"}
